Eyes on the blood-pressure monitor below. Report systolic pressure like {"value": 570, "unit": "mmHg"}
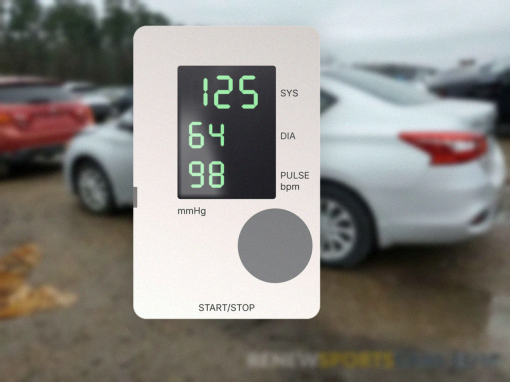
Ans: {"value": 125, "unit": "mmHg"}
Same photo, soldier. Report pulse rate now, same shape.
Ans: {"value": 98, "unit": "bpm"}
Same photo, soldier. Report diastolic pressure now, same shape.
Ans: {"value": 64, "unit": "mmHg"}
